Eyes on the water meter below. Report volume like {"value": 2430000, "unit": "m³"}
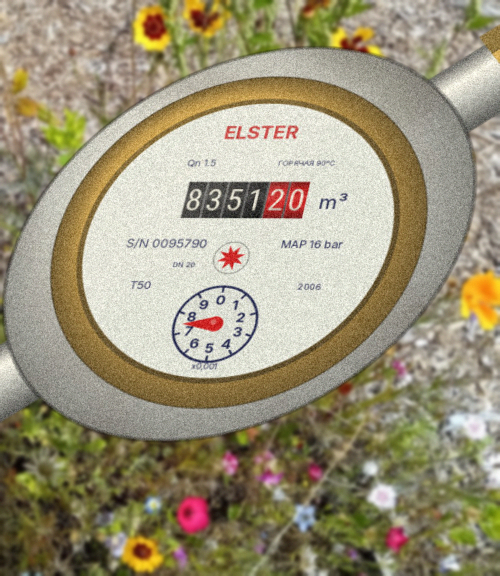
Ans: {"value": 8351.207, "unit": "m³"}
